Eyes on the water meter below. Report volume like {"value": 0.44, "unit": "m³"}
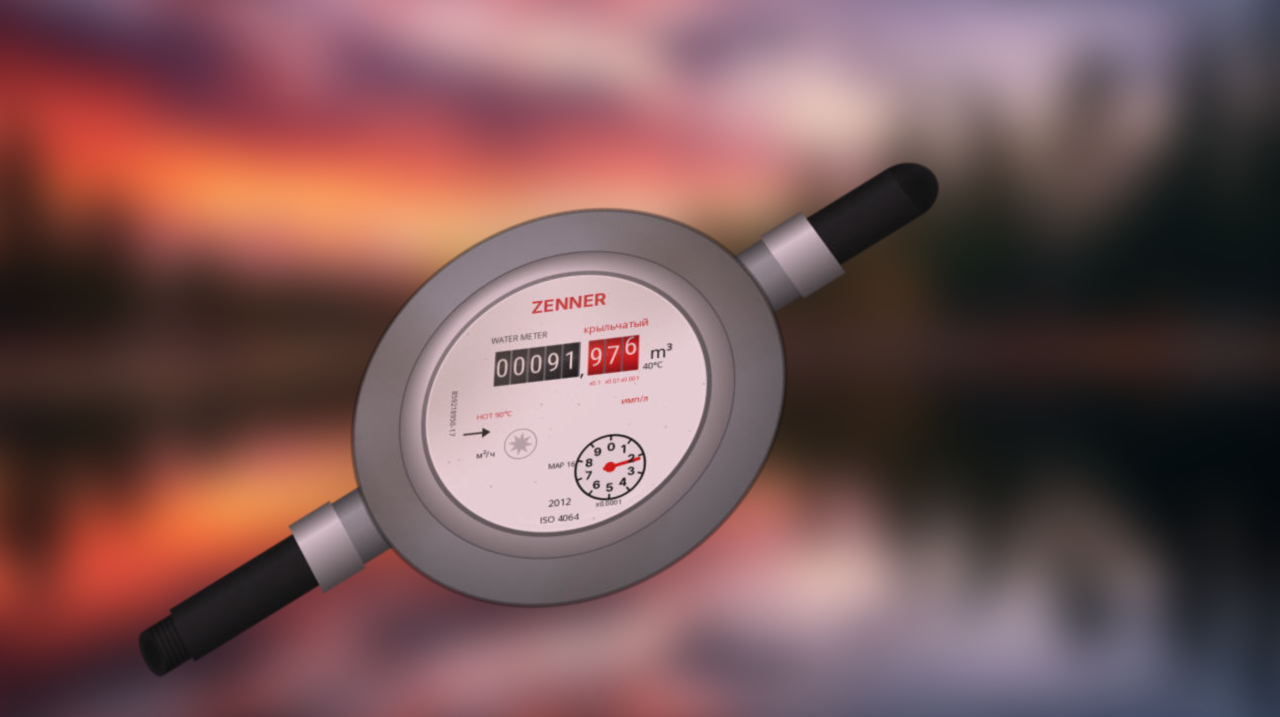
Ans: {"value": 91.9762, "unit": "m³"}
